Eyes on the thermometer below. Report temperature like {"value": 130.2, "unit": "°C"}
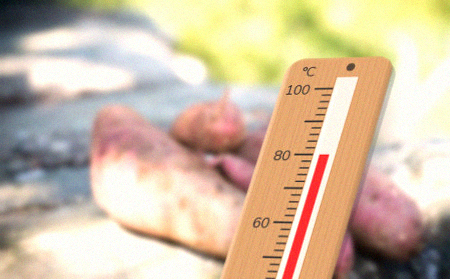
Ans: {"value": 80, "unit": "°C"}
